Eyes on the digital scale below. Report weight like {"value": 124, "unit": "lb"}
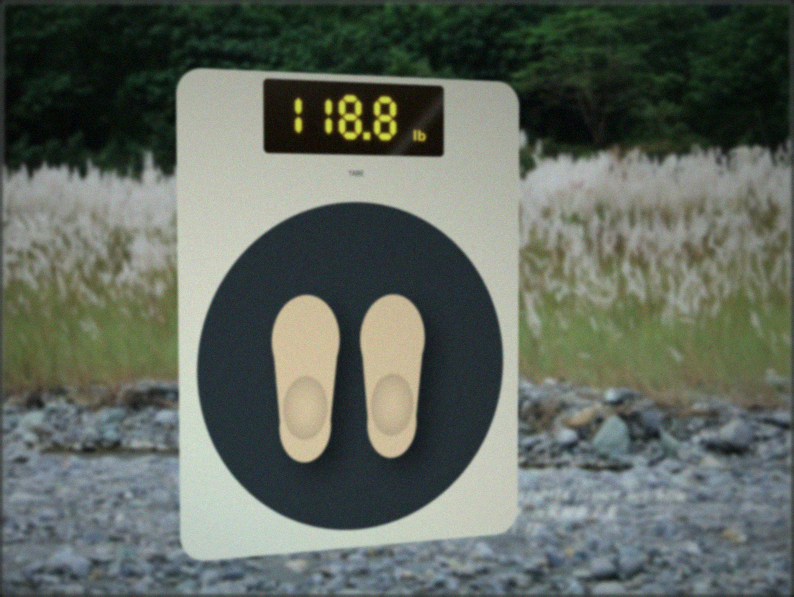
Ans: {"value": 118.8, "unit": "lb"}
